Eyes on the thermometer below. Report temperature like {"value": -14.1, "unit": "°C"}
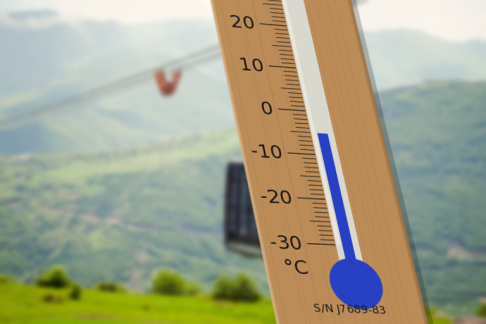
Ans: {"value": -5, "unit": "°C"}
